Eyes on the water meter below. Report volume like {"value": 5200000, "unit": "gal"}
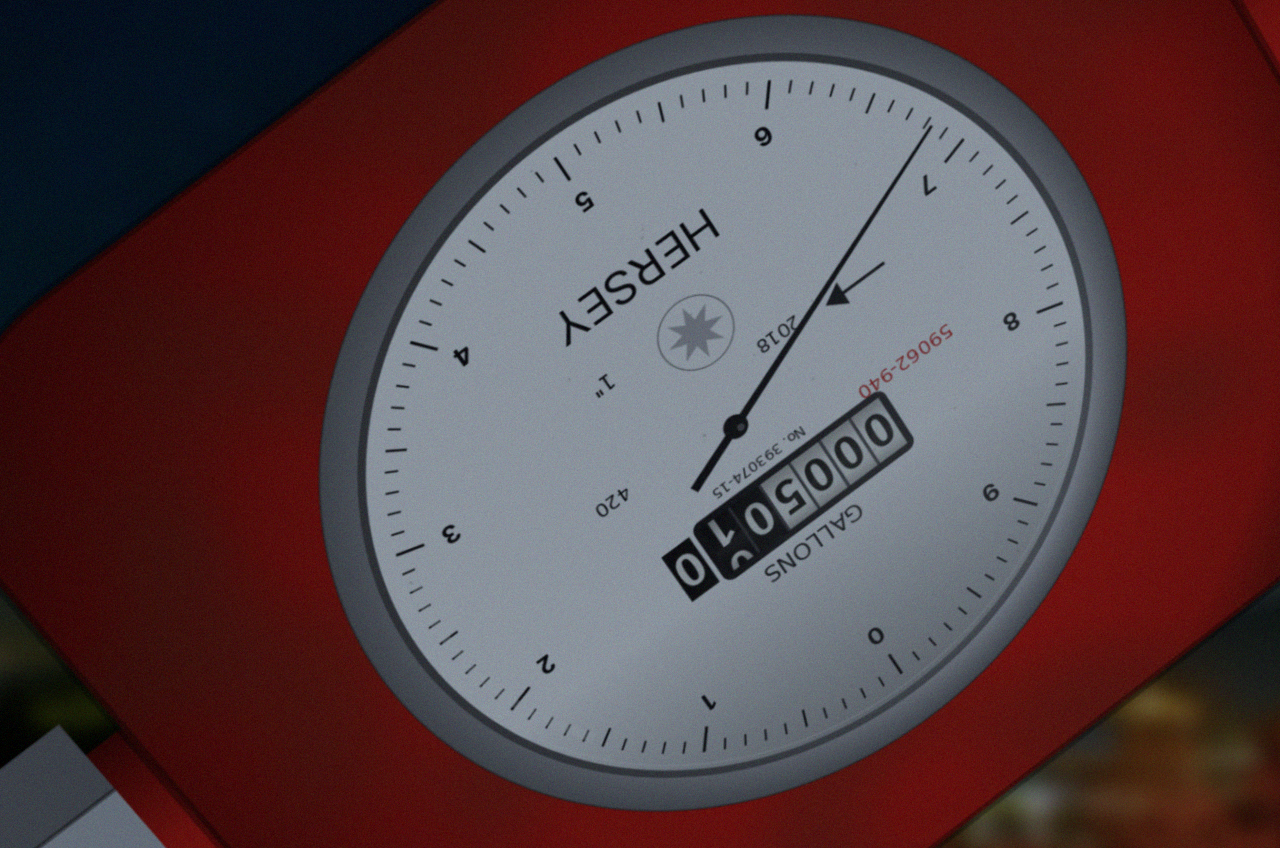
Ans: {"value": 5006.8, "unit": "gal"}
